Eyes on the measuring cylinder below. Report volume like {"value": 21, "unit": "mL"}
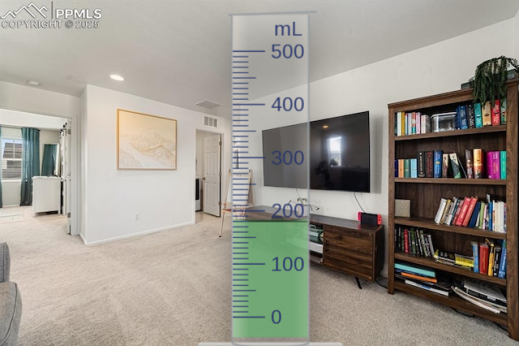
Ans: {"value": 180, "unit": "mL"}
